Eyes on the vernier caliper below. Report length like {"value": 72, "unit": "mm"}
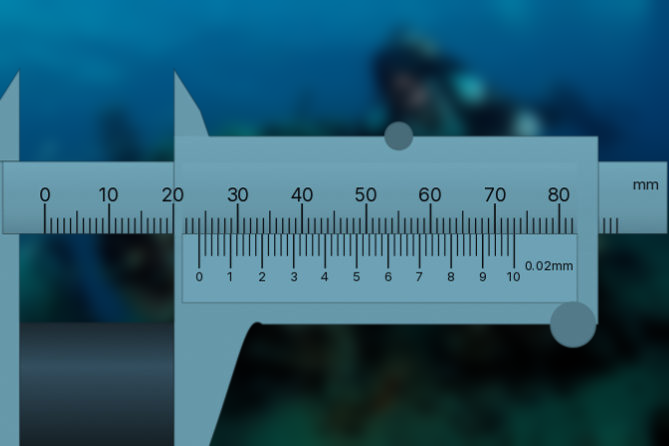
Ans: {"value": 24.0, "unit": "mm"}
